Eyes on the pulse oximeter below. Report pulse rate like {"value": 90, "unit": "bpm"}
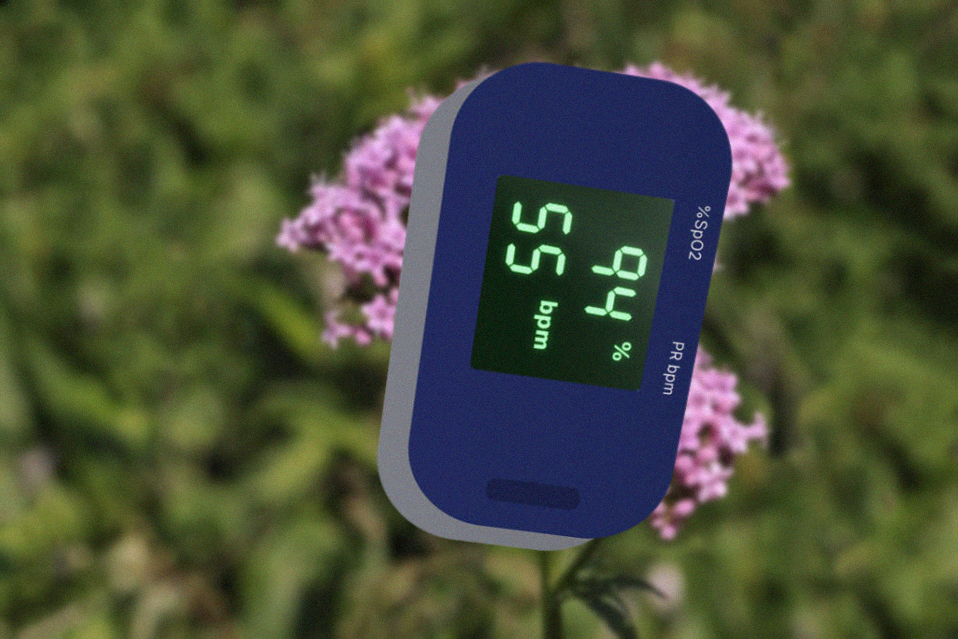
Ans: {"value": 55, "unit": "bpm"}
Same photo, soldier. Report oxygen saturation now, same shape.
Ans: {"value": 94, "unit": "%"}
